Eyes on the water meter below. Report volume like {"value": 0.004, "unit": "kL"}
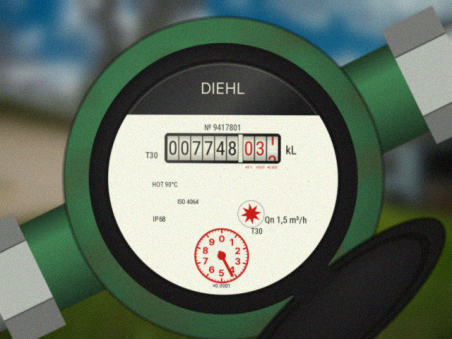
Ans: {"value": 7748.0314, "unit": "kL"}
